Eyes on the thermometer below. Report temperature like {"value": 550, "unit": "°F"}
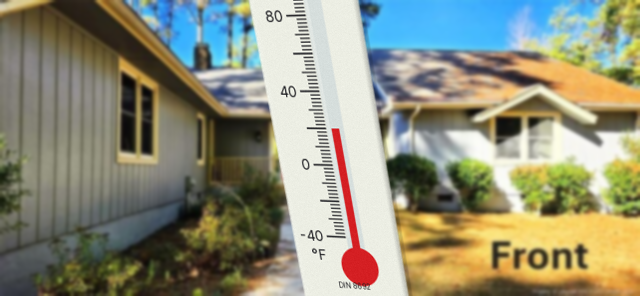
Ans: {"value": 20, "unit": "°F"}
